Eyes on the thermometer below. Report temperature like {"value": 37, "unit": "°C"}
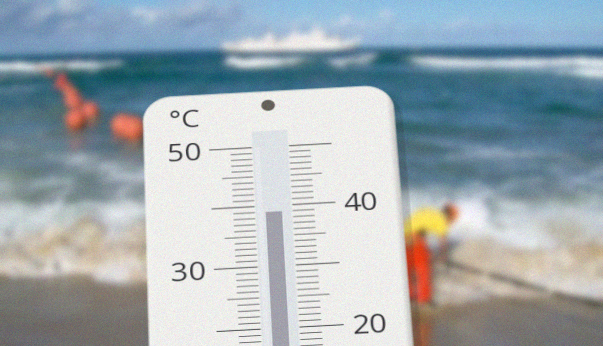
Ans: {"value": 39, "unit": "°C"}
